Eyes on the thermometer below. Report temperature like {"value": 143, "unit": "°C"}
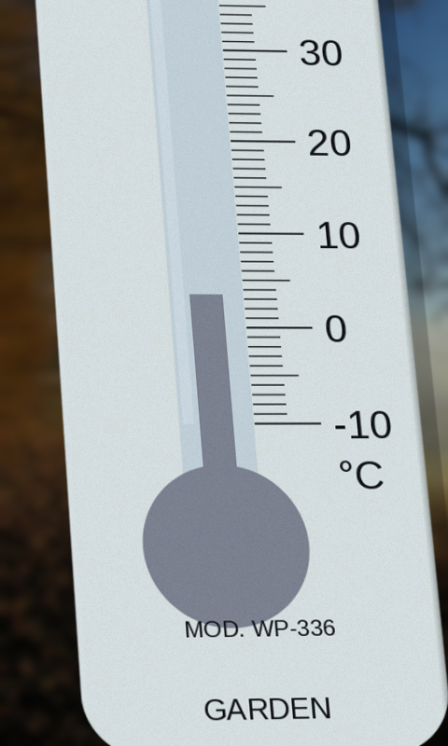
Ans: {"value": 3.5, "unit": "°C"}
